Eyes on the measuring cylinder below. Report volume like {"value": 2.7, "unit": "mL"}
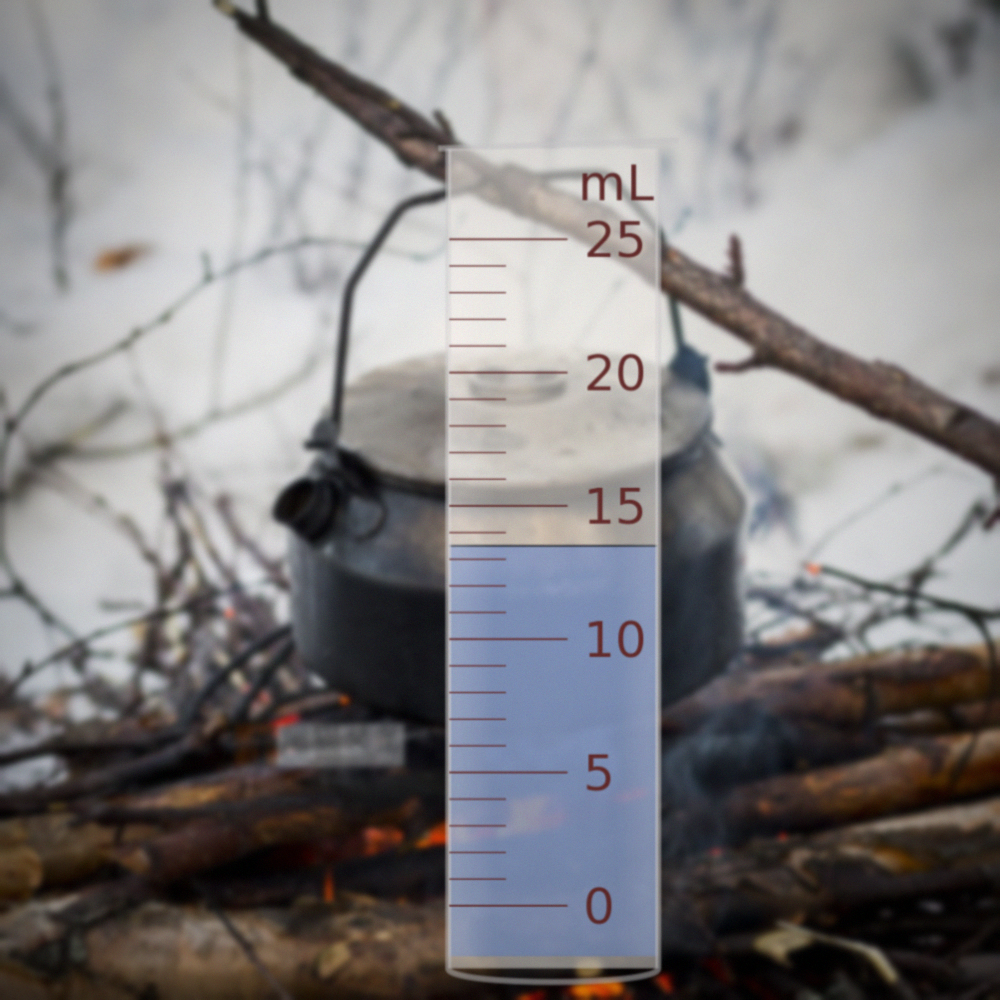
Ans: {"value": 13.5, "unit": "mL"}
